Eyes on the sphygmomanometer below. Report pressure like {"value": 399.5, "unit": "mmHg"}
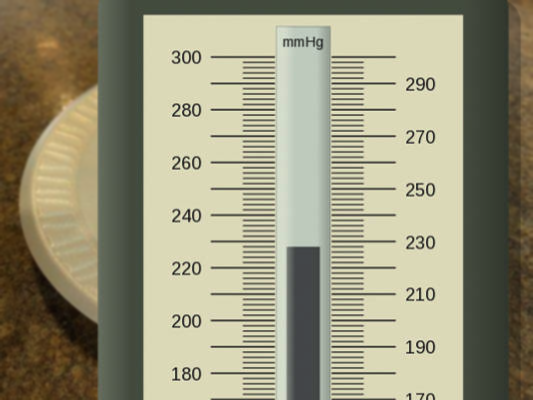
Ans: {"value": 228, "unit": "mmHg"}
